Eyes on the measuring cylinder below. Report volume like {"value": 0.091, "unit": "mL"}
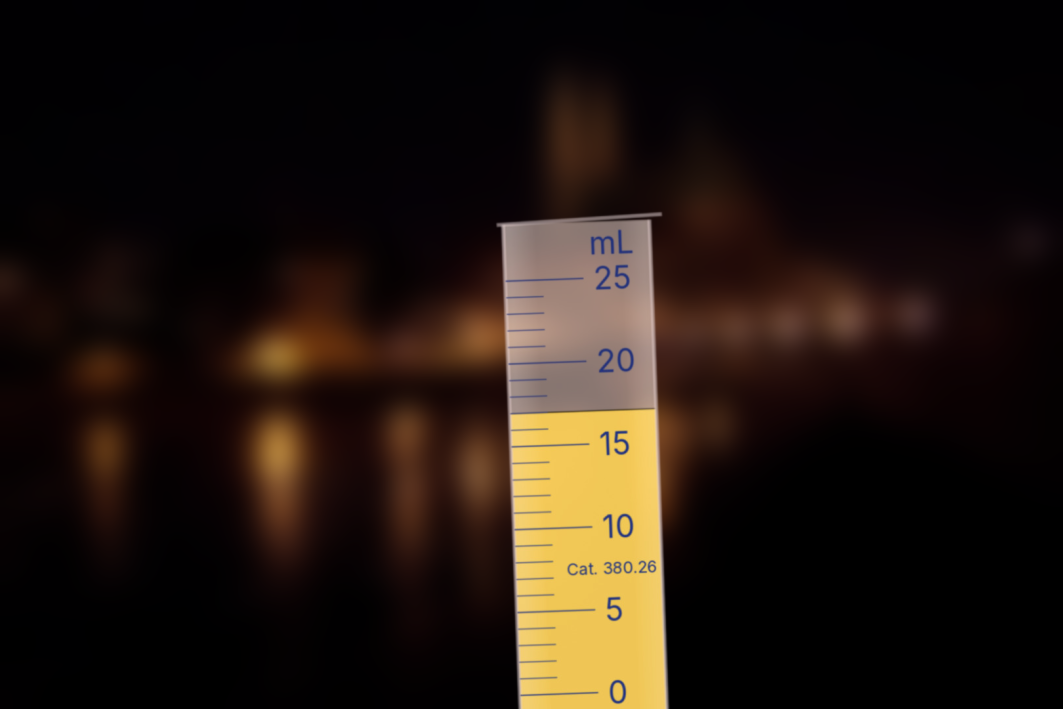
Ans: {"value": 17, "unit": "mL"}
